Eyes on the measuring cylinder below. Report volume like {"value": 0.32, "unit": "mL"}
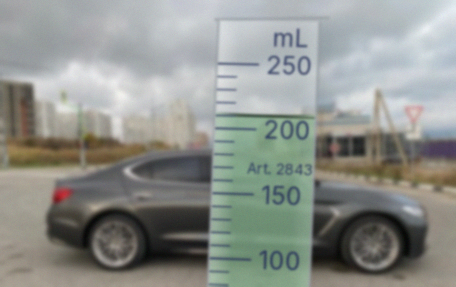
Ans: {"value": 210, "unit": "mL"}
